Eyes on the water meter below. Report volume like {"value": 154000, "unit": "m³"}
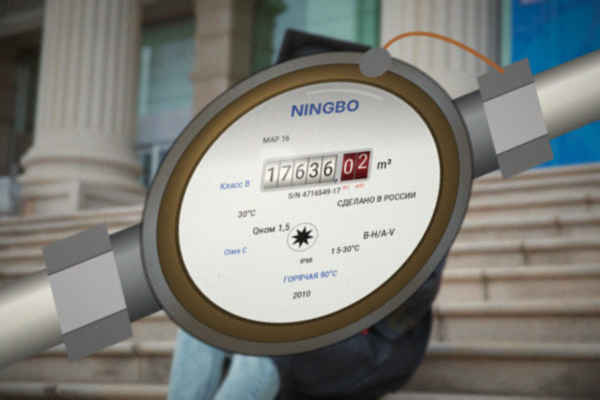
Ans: {"value": 17636.02, "unit": "m³"}
